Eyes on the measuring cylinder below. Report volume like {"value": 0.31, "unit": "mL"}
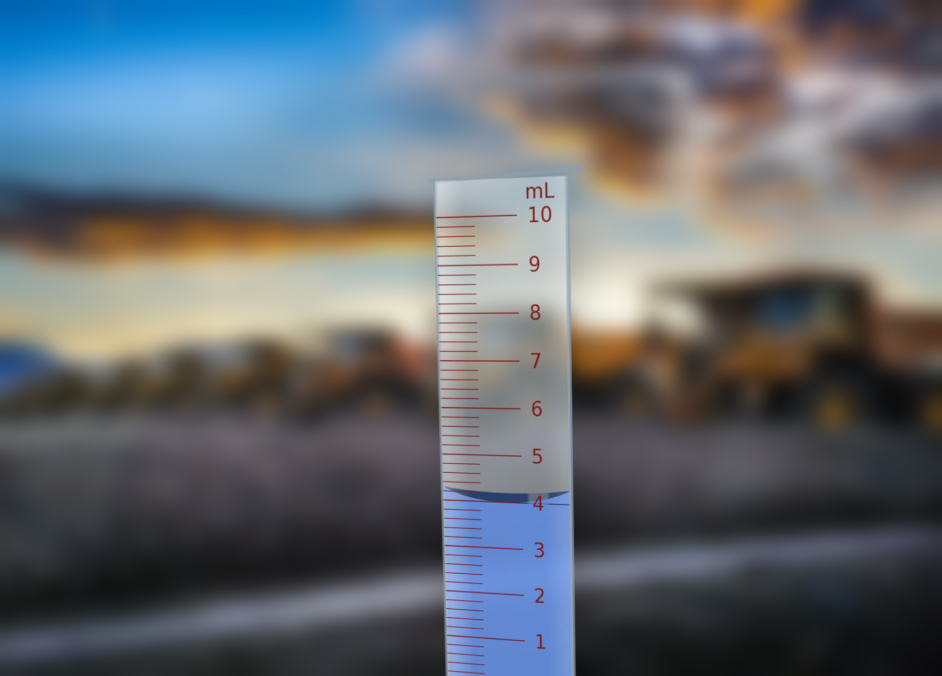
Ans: {"value": 4, "unit": "mL"}
